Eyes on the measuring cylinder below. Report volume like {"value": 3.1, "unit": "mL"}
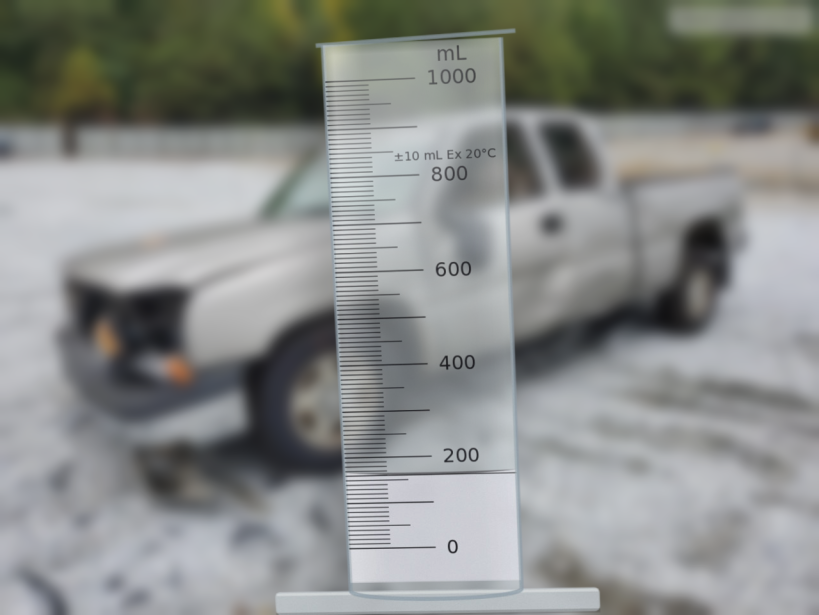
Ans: {"value": 160, "unit": "mL"}
